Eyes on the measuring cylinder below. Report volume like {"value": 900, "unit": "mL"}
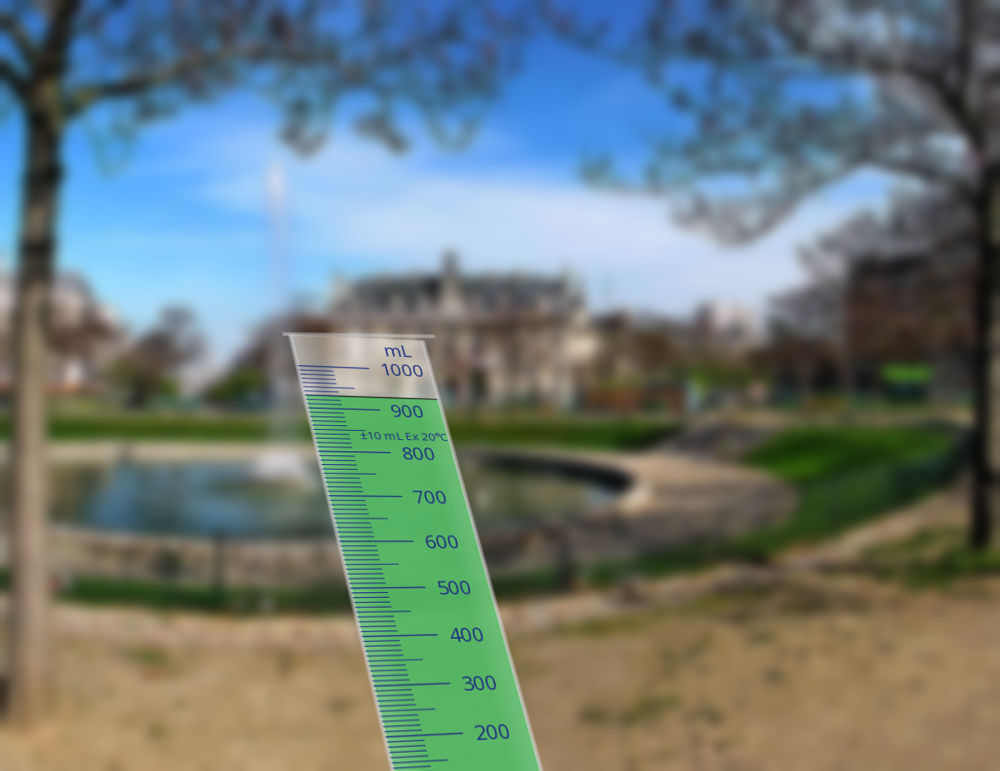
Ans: {"value": 930, "unit": "mL"}
